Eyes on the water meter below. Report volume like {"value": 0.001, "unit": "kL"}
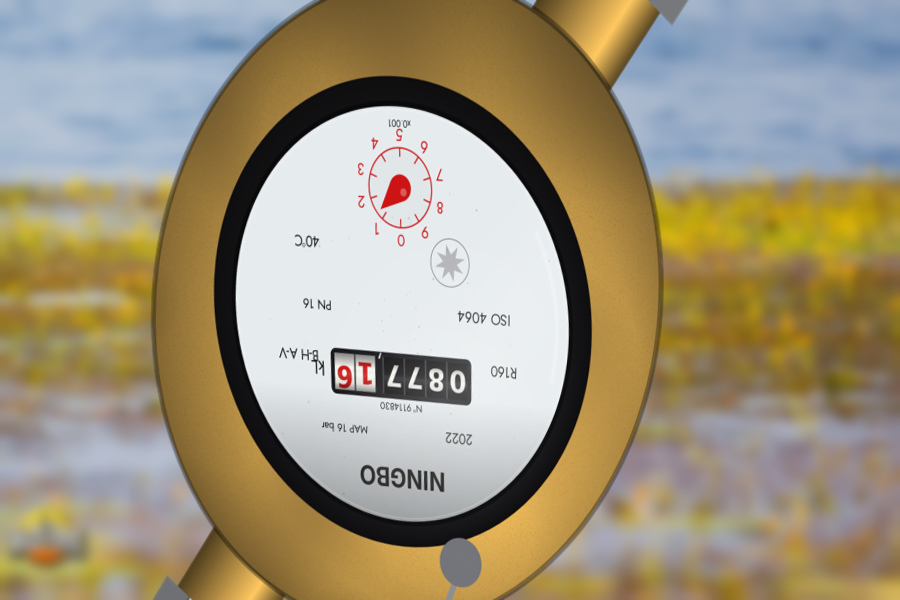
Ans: {"value": 877.161, "unit": "kL"}
